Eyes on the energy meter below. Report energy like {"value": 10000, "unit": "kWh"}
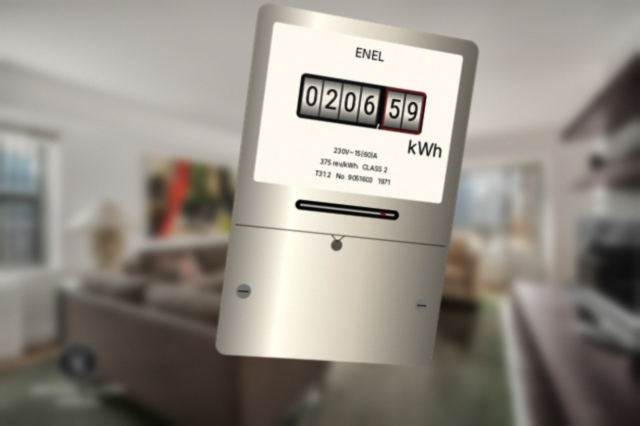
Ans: {"value": 206.59, "unit": "kWh"}
